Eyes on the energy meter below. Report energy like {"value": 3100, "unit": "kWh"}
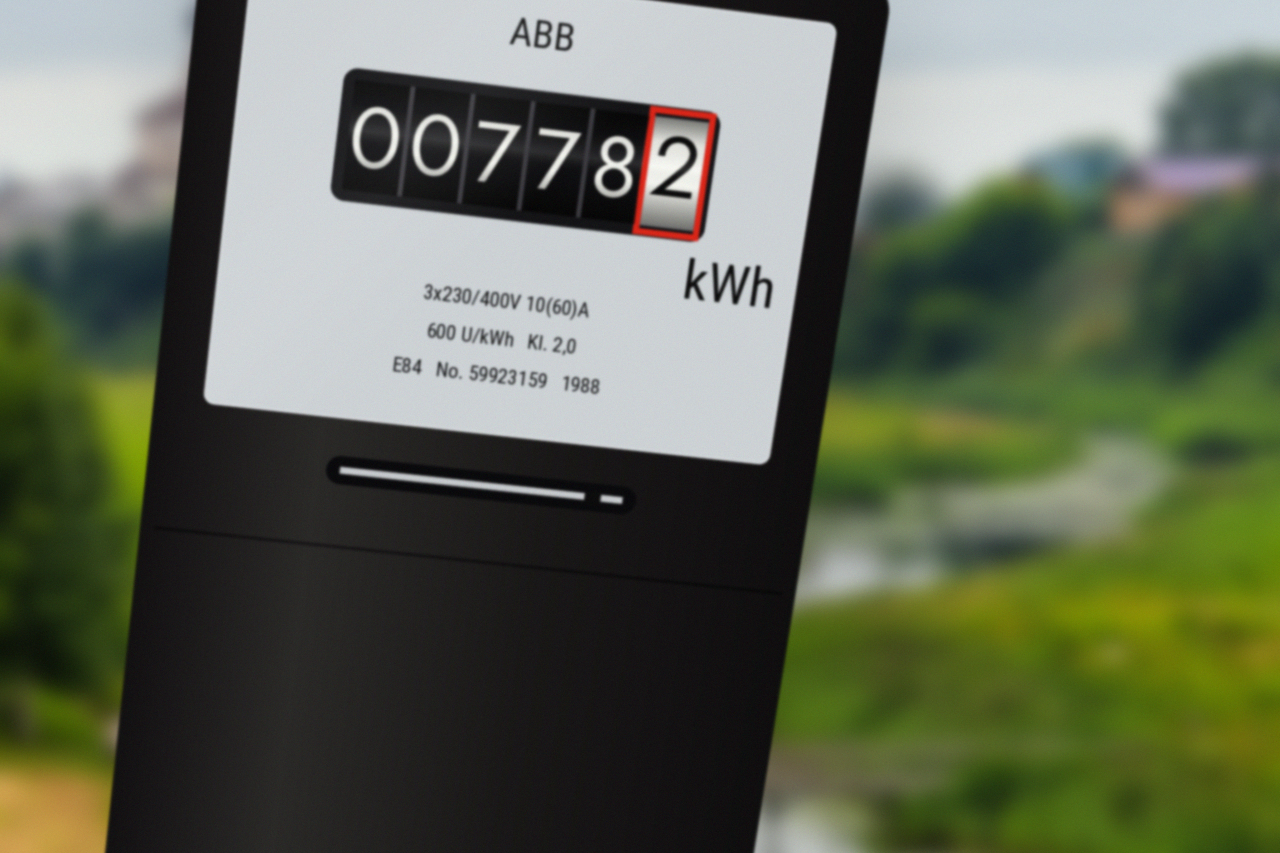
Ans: {"value": 778.2, "unit": "kWh"}
